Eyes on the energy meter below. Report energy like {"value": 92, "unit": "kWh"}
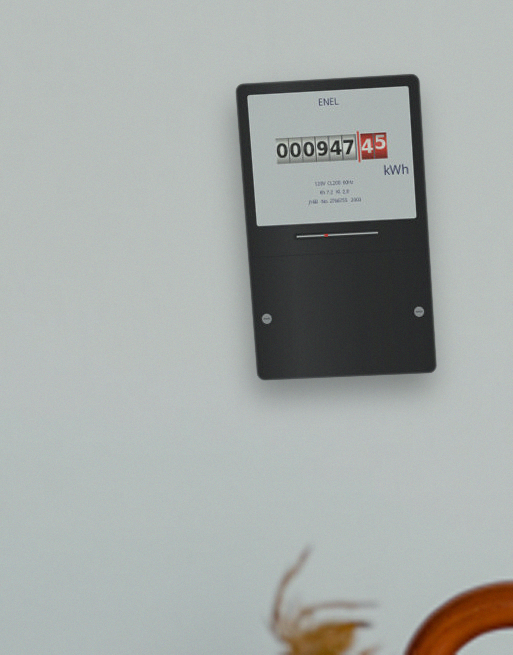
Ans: {"value": 947.45, "unit": "kWh"}
